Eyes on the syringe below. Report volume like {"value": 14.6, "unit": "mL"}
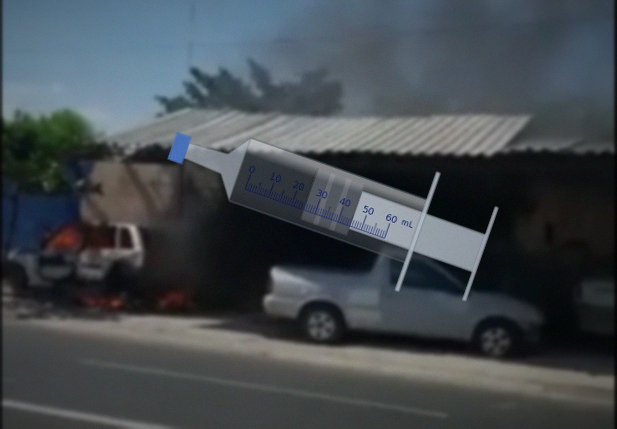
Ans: {"value": 25, "unit": "mL"}
